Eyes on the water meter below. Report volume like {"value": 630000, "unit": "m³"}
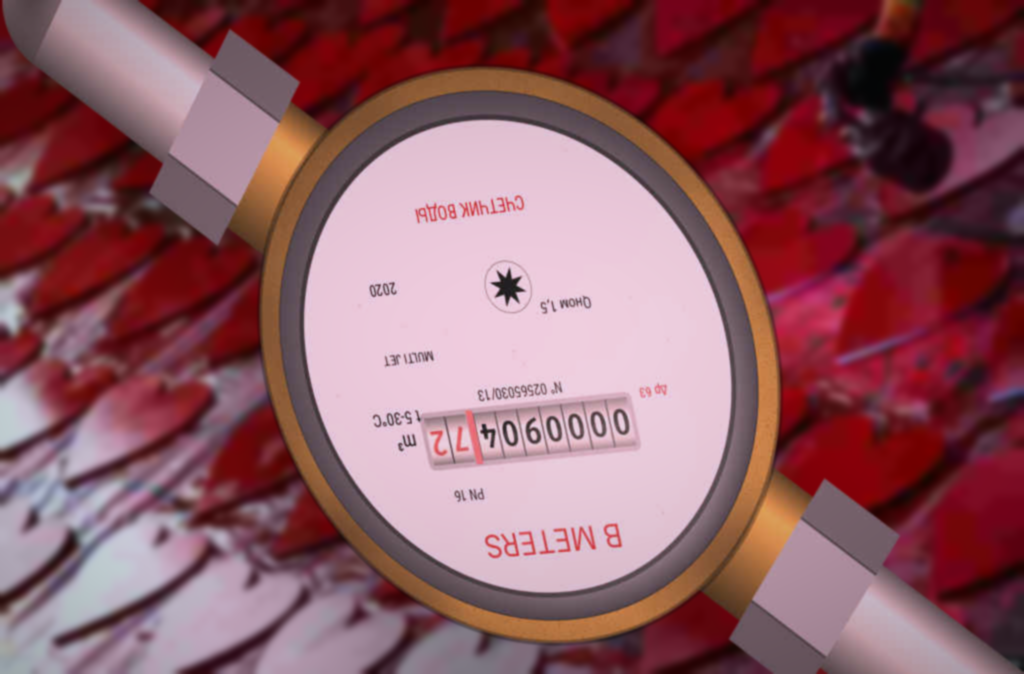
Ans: {"value": 904.72, "unit": "m³"}
